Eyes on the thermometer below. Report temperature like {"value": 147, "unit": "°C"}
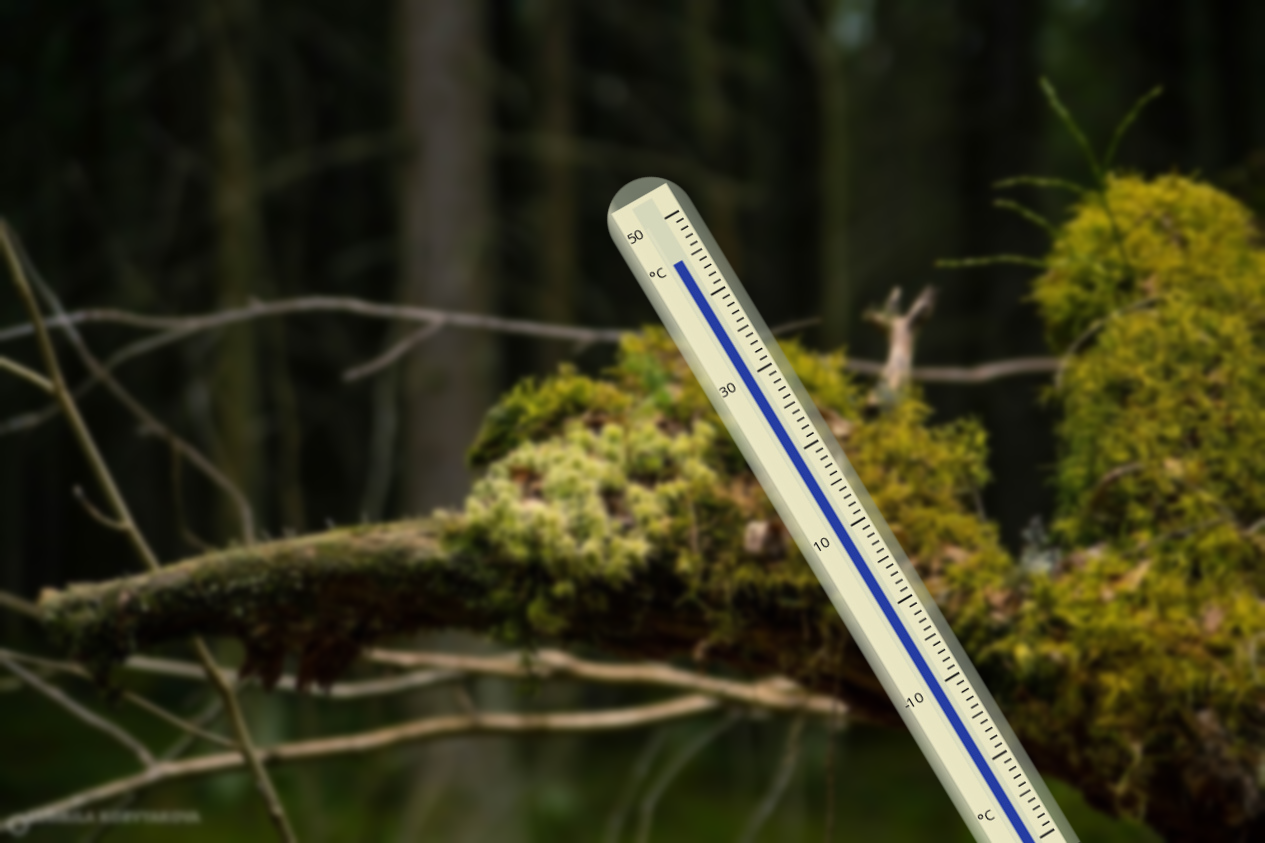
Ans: {"value": 45, "unit": "°C"}
